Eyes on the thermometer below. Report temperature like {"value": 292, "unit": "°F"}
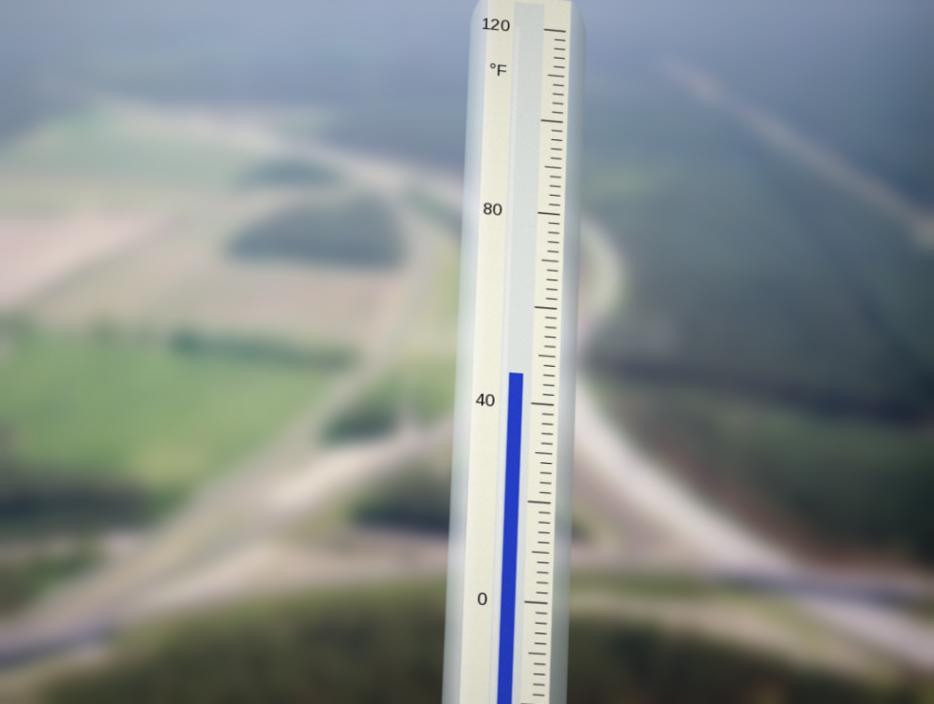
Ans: {"value": 46, "unit": "°F"}
